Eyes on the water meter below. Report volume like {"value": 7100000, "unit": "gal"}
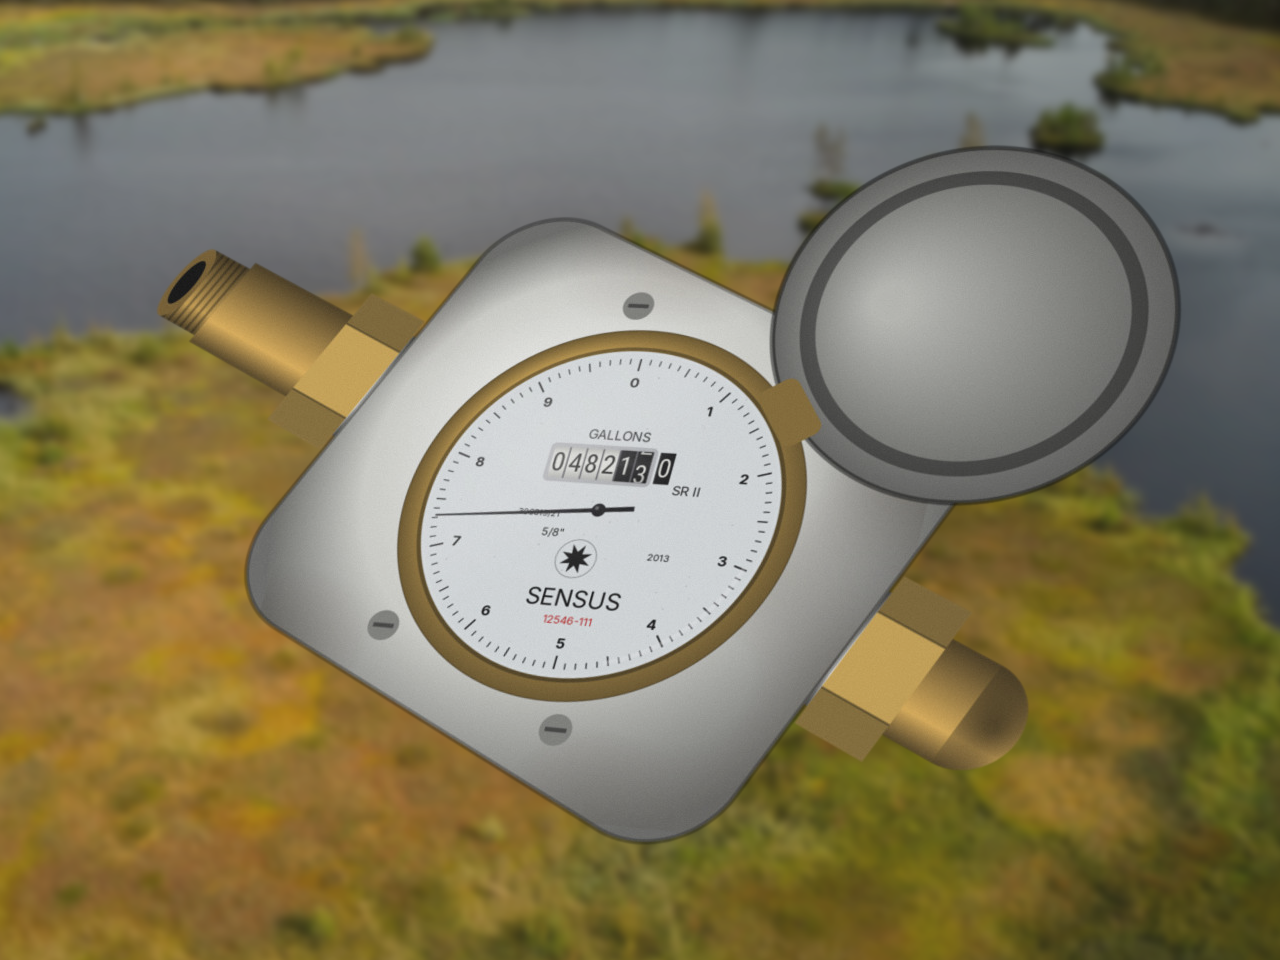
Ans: {"value": 482127.3, "unit": "gal"}
